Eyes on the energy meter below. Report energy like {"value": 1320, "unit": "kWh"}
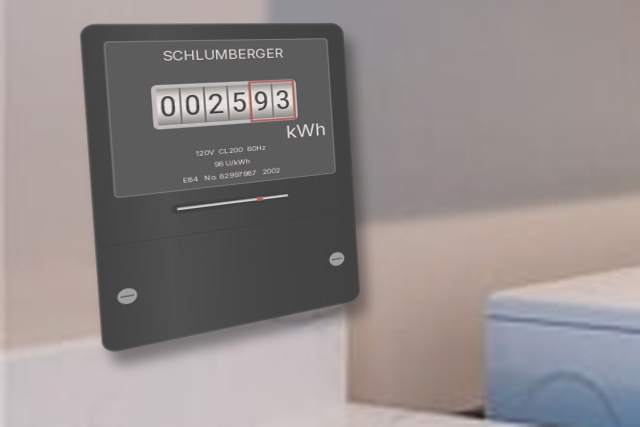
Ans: {"value": 25.93, "unit": "kWh"}
